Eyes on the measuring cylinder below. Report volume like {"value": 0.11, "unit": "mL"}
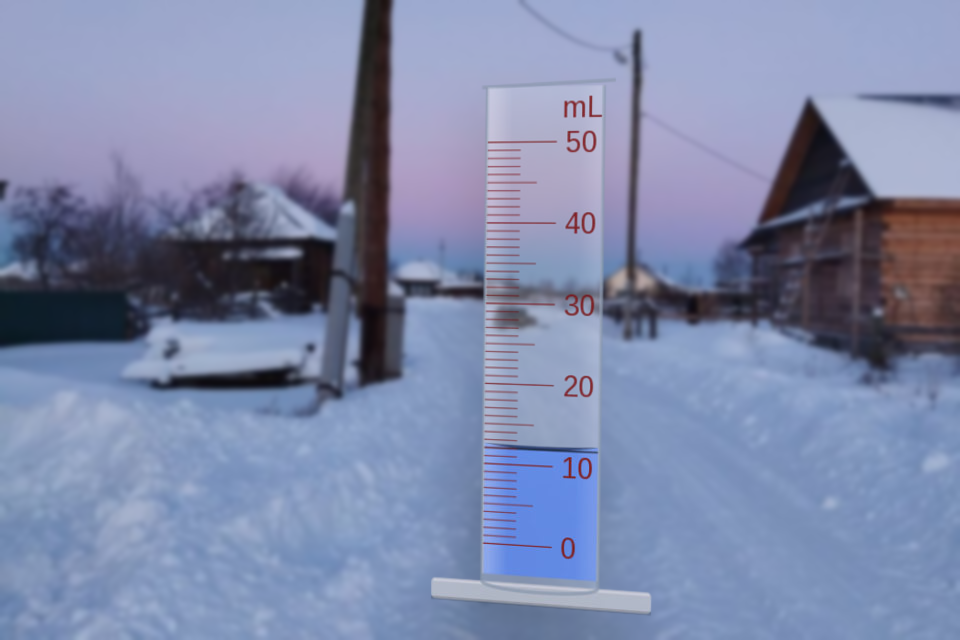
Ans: {"value": 12, "unit": "mL"}
